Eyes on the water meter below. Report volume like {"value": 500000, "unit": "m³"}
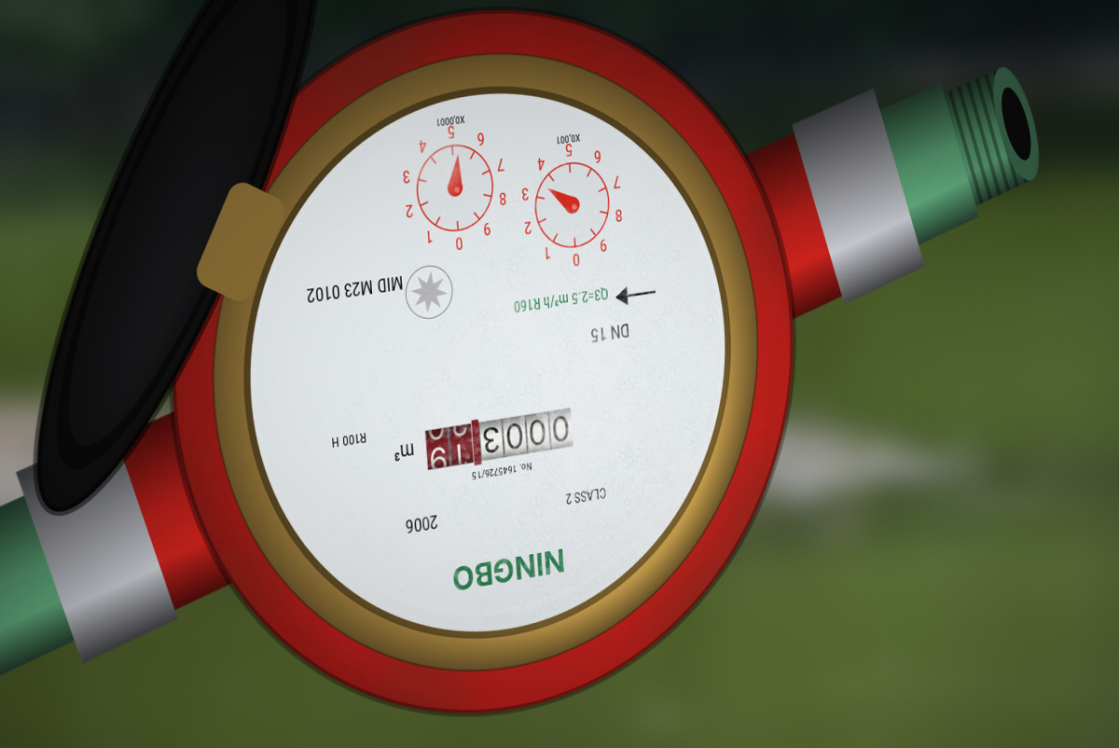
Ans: {"value": 3.1935, "unit": "m³"}
